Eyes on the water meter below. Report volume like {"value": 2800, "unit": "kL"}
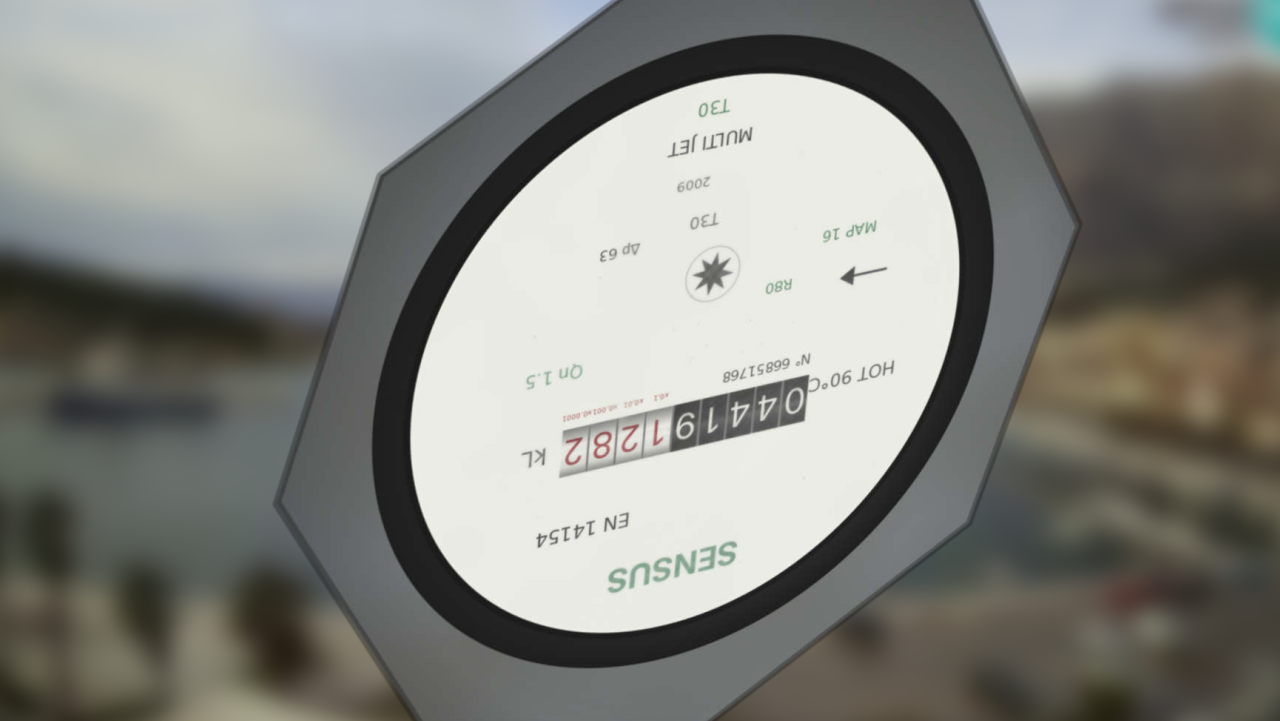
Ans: {"value": 4419.1282, "unit": "kL"}
